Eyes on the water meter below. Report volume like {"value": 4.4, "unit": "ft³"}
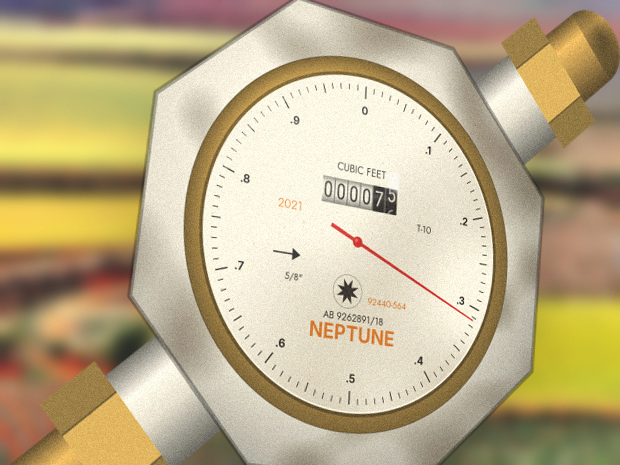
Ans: {"value": 75.31, "unit": "ft³"}
